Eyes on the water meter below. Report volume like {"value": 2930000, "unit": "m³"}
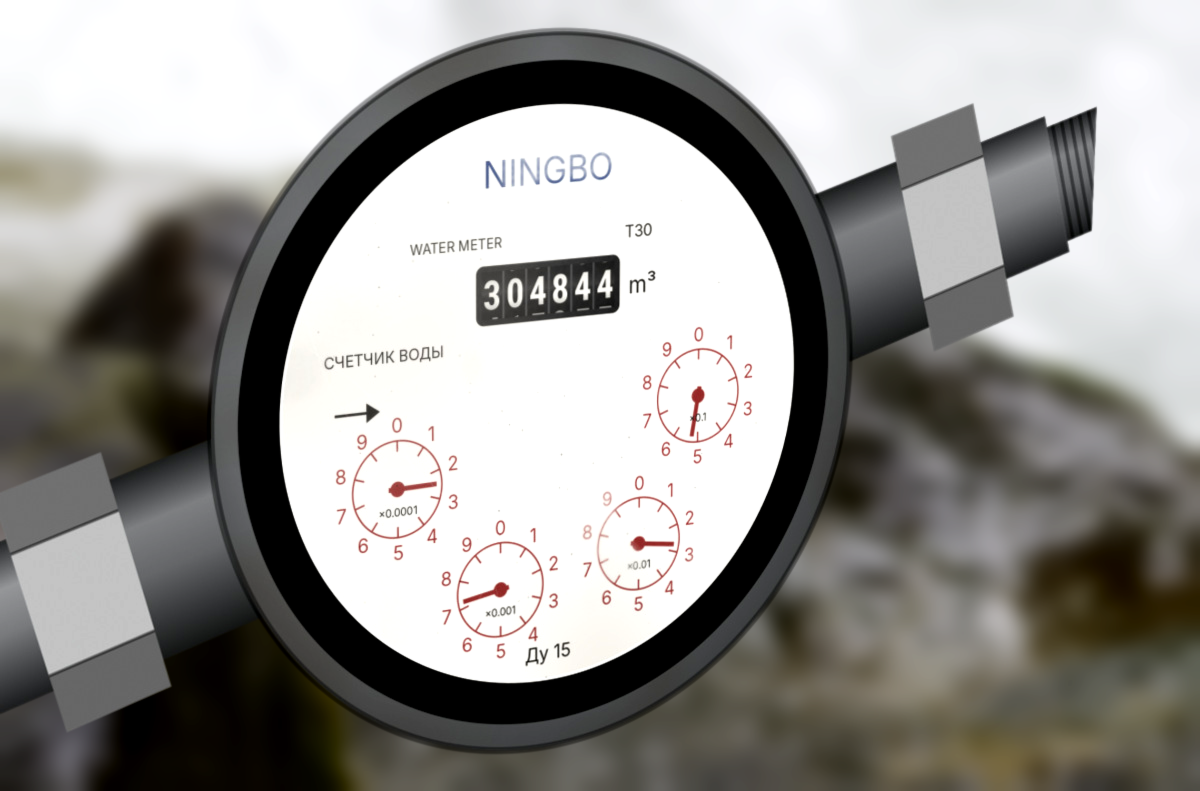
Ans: {"value": 304844.5272, "unit": "m³"}
